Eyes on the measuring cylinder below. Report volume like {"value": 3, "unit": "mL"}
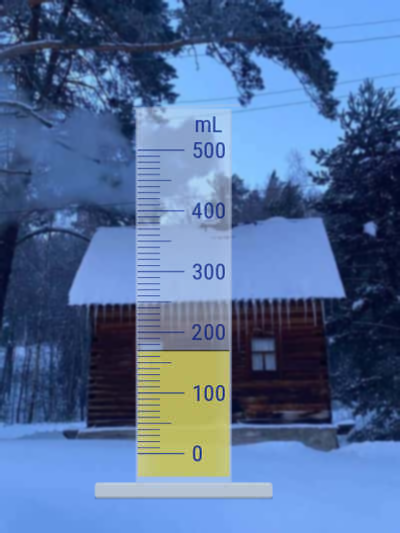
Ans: {"value": 170, "unit": "mL"}
